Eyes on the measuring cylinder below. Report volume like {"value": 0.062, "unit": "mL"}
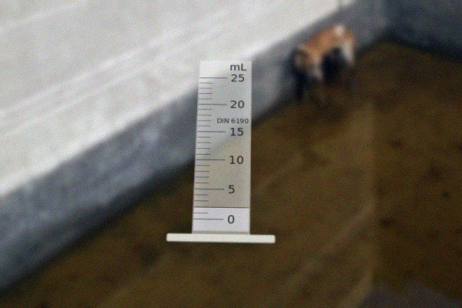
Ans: {"value": 2, "unit": "mL"}
